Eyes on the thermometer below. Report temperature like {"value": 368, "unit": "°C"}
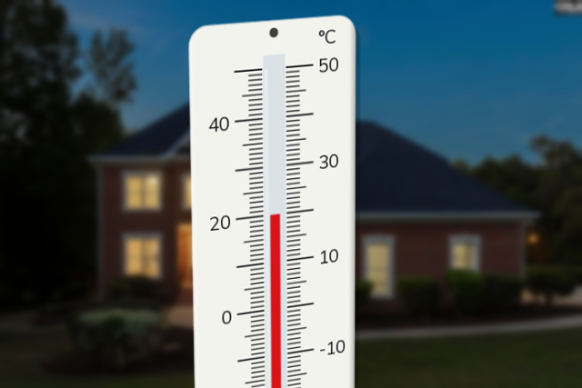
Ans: {"value": 20, "unit": "°C"}
